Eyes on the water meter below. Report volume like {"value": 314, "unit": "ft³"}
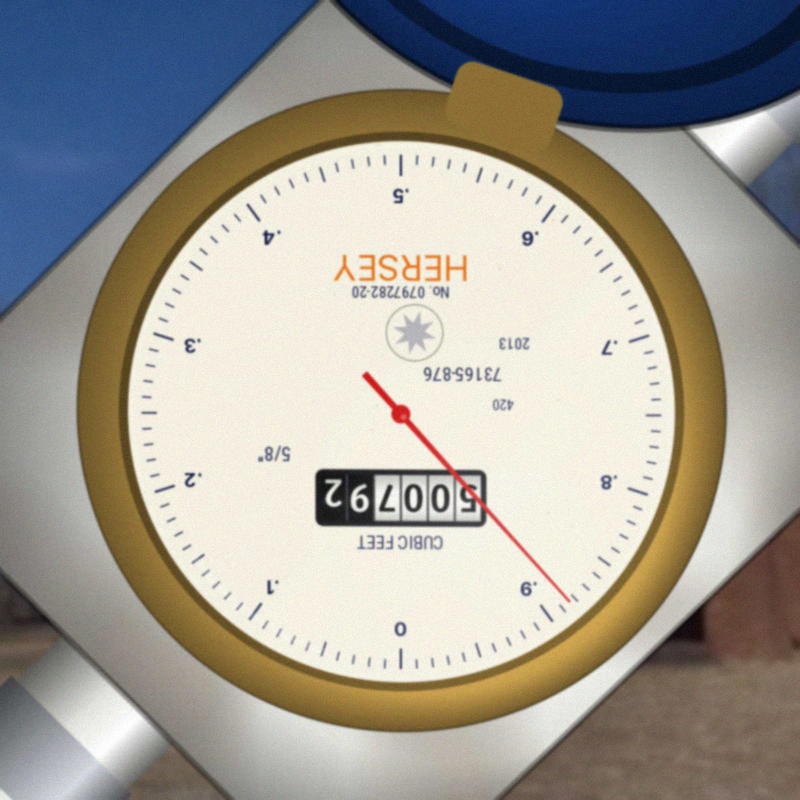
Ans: {"value": 500791.88, "unit": "ft³"}
